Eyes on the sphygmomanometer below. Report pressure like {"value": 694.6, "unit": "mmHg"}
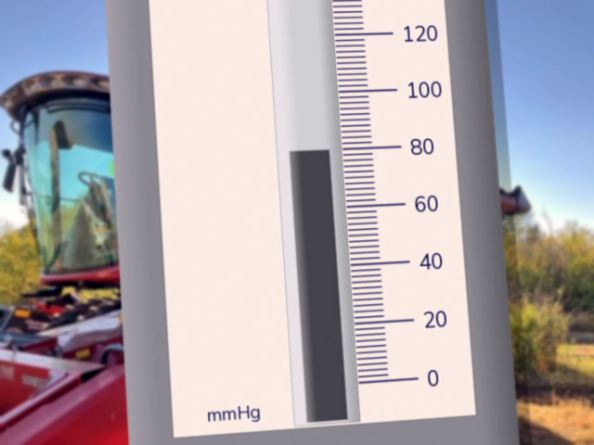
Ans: {"value": 80, "unit": "mmHg"}
